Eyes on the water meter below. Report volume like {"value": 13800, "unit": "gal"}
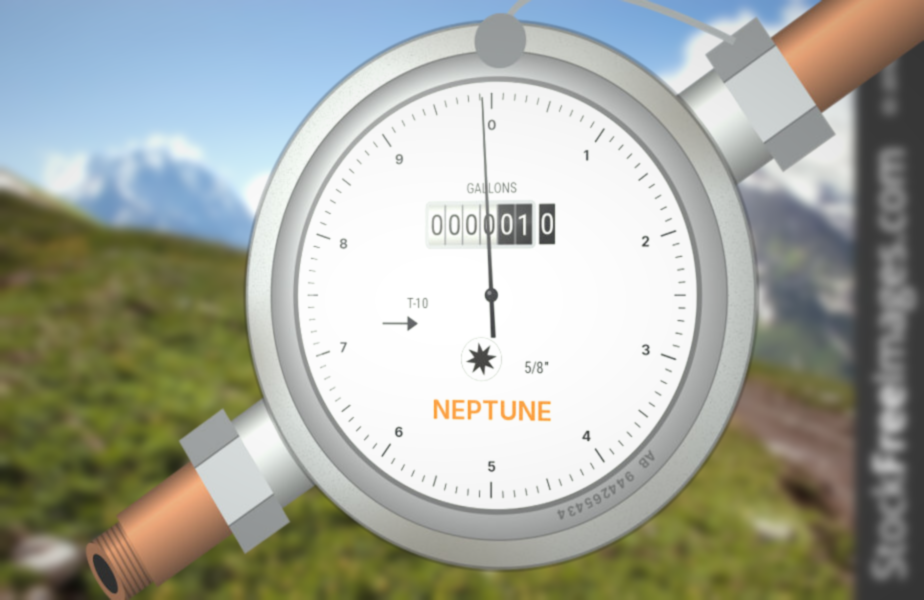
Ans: {"value": 9.9, "unit": "gal"}
